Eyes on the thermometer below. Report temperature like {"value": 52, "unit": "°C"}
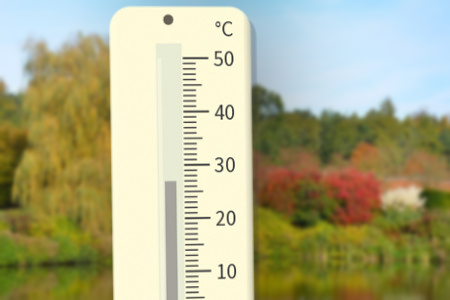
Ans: {"value": 27, "unit": "°C"}
